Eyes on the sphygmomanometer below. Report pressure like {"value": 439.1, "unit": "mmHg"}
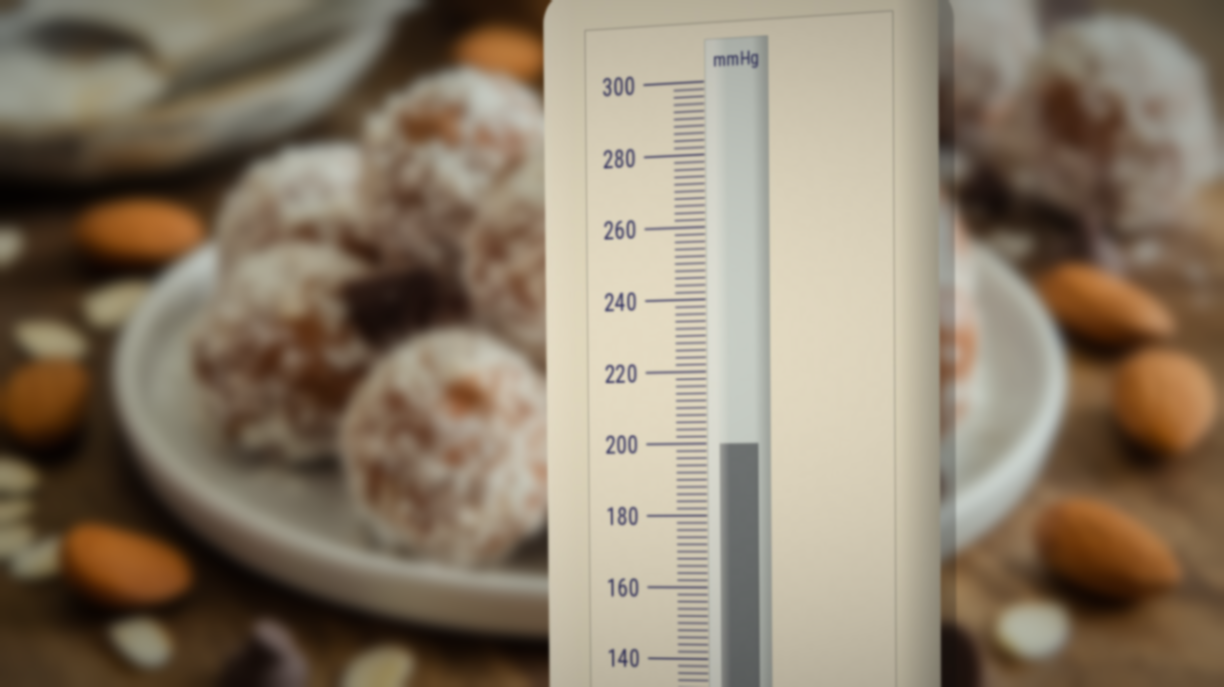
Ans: {"value": 200, "unit": "mmHg"}
